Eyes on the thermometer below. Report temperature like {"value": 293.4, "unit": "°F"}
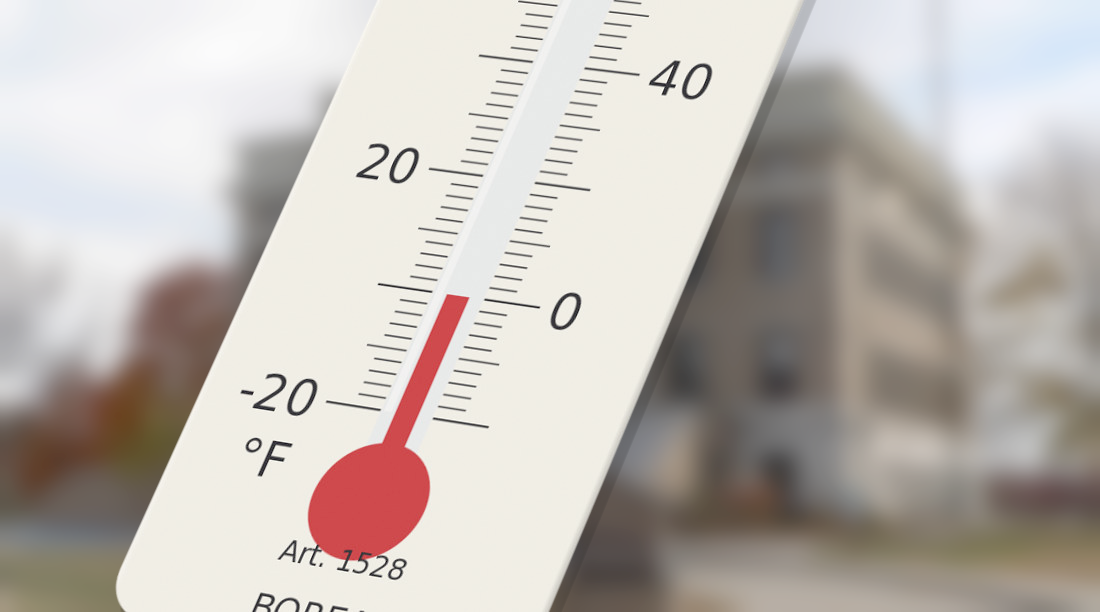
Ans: {"value": 0, "unit": "°F"}
